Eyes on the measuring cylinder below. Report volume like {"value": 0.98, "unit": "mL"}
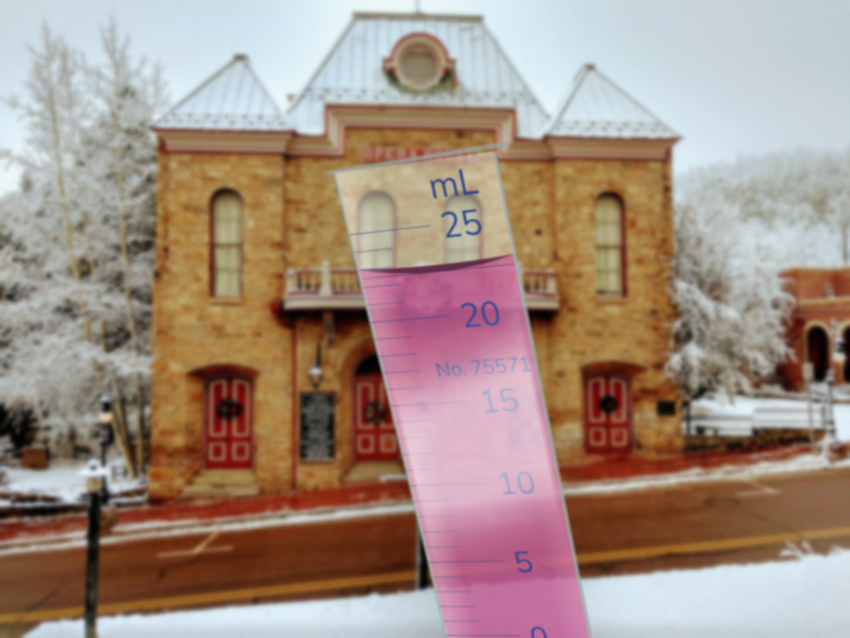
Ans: {"value": 22.5, "unit": "mL"}
